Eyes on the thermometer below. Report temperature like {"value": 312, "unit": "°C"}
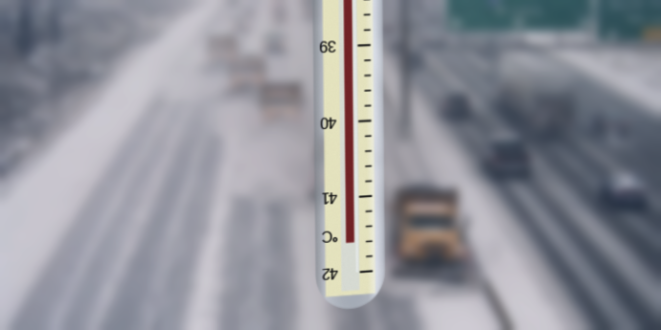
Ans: {"value": 41.6, "unit": "°C"}
